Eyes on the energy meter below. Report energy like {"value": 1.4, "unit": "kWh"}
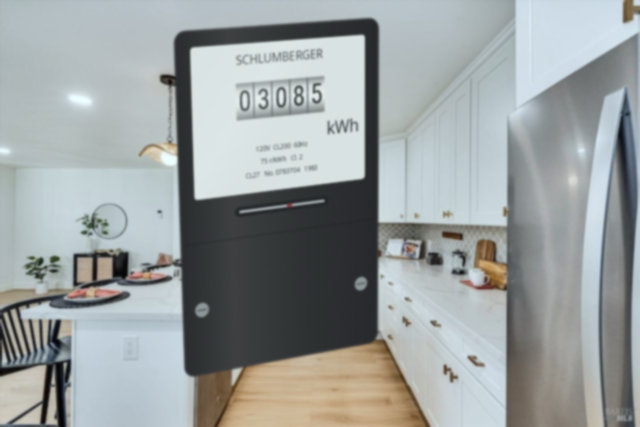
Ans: {"value": 3085, "unit": "kWh"}
